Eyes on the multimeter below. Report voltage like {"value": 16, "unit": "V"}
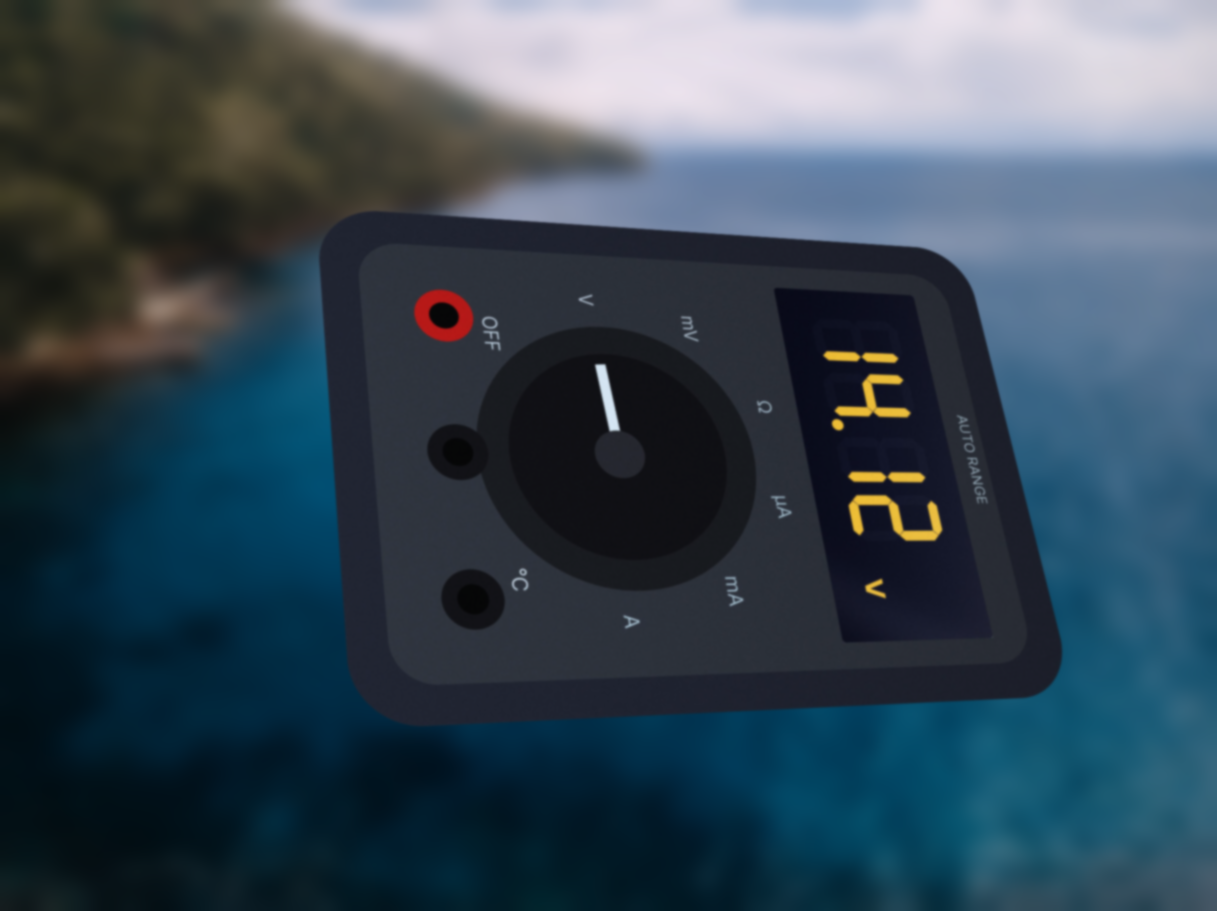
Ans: {"value": 14.12, "unit": "V"}
